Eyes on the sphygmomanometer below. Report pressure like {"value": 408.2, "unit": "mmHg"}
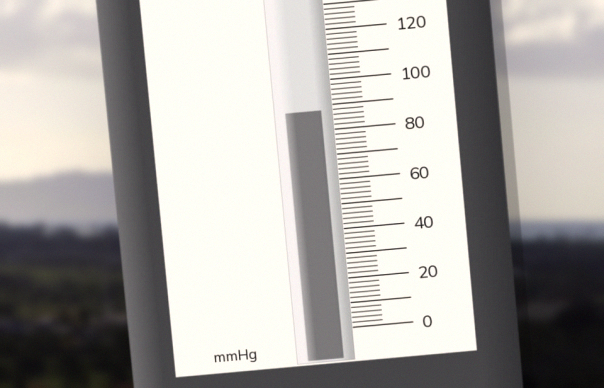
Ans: {"value": 88, "unit": "mmHg"}
